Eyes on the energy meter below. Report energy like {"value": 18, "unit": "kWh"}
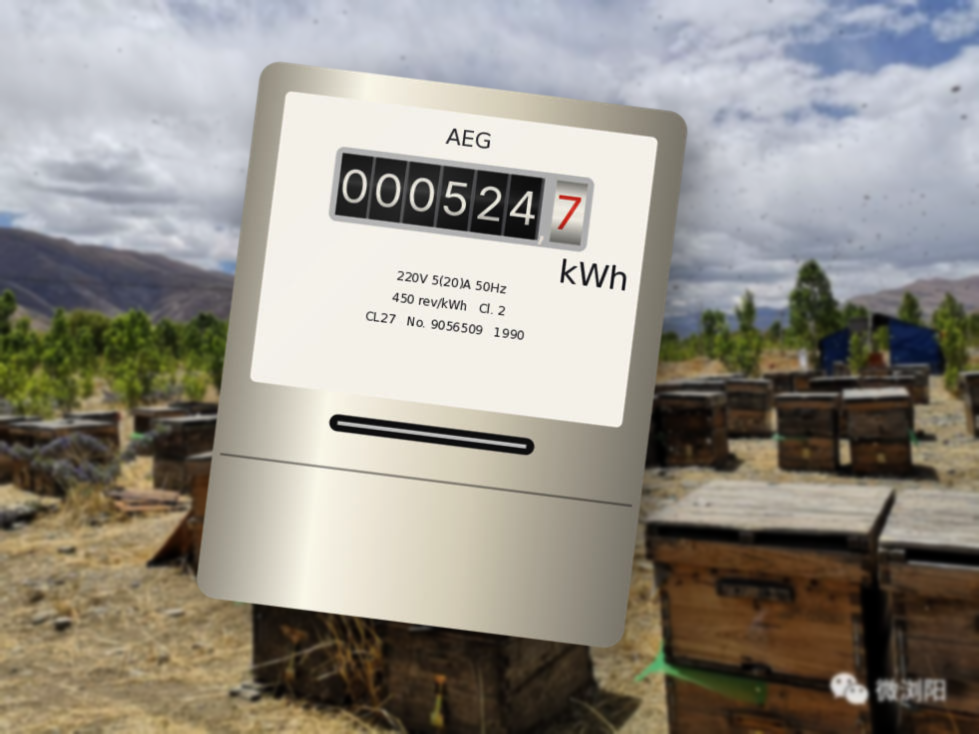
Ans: {"value": 524.7, "unit": "kWh"}
